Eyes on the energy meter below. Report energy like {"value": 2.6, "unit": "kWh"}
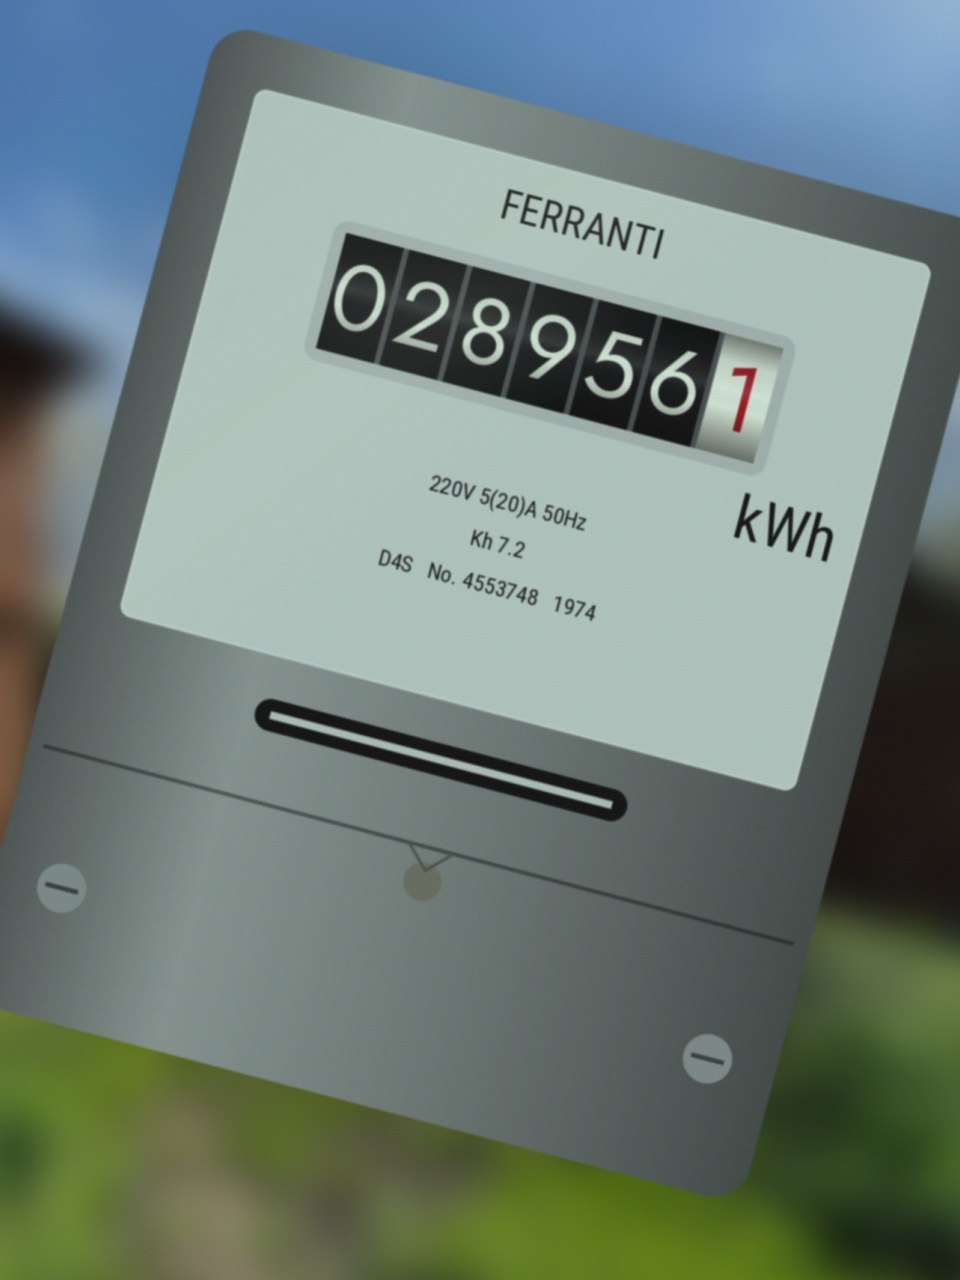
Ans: {"value": 28956.1, "unit": "kWh"}
